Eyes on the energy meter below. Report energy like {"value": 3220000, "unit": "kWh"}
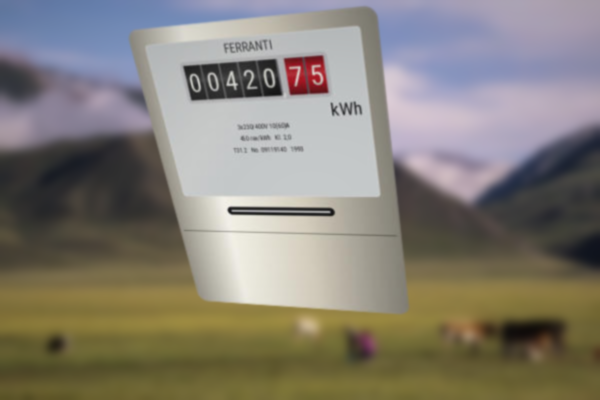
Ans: {"value": 420.75, "unit": "kWh"}
